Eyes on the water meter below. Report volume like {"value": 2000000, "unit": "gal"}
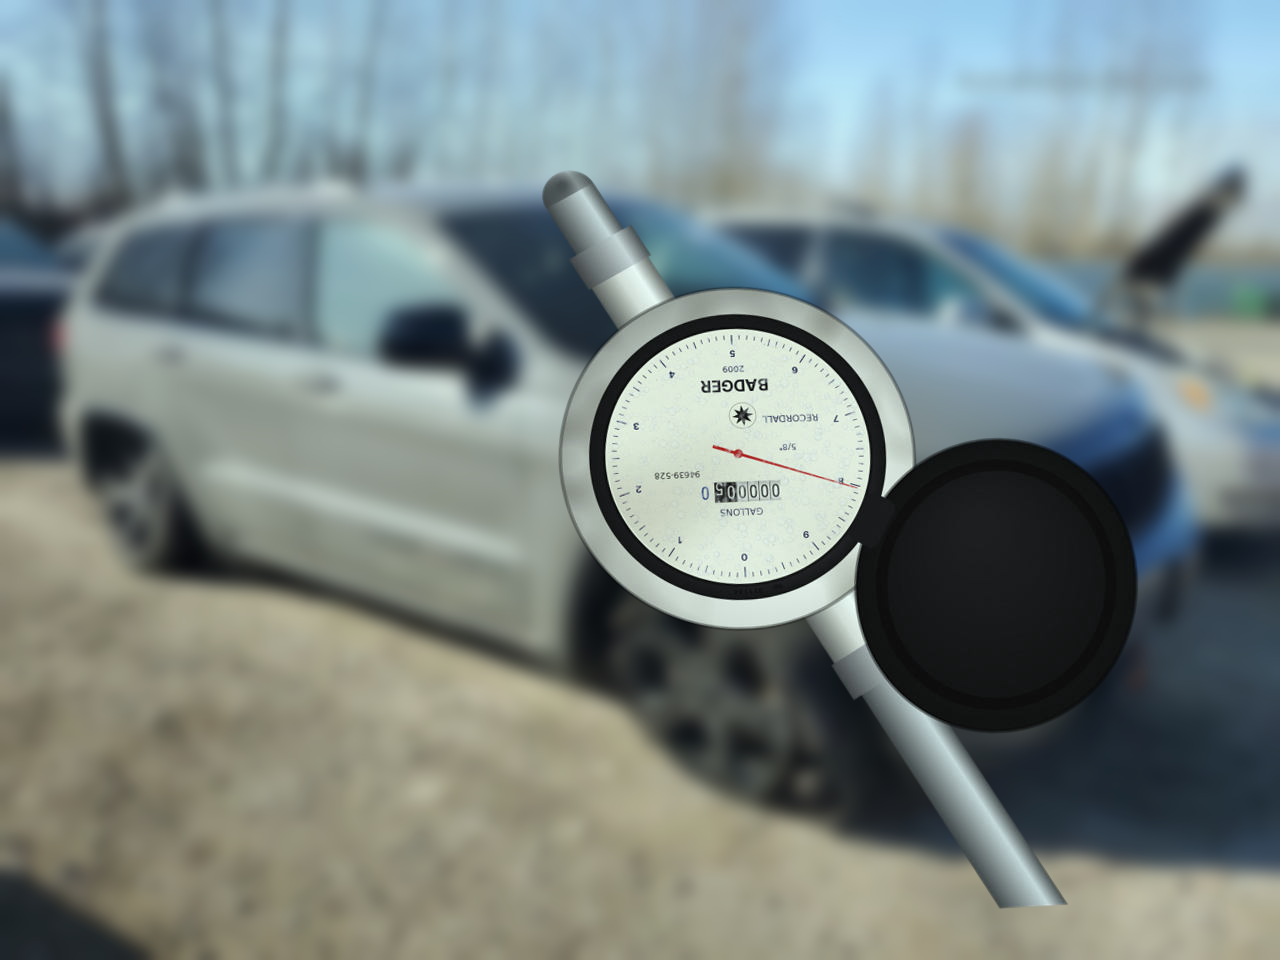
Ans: {"value": 48.0, "unit": "gal"}
